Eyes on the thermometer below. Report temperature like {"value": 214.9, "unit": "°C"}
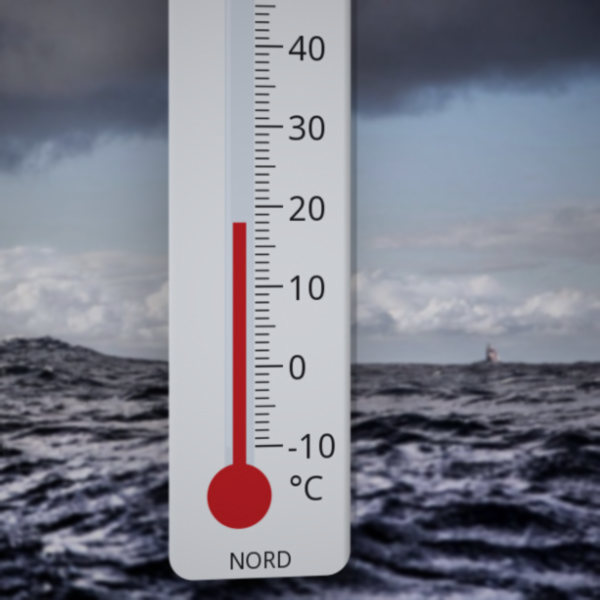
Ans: {"value": 18, "unit": "°C"}
